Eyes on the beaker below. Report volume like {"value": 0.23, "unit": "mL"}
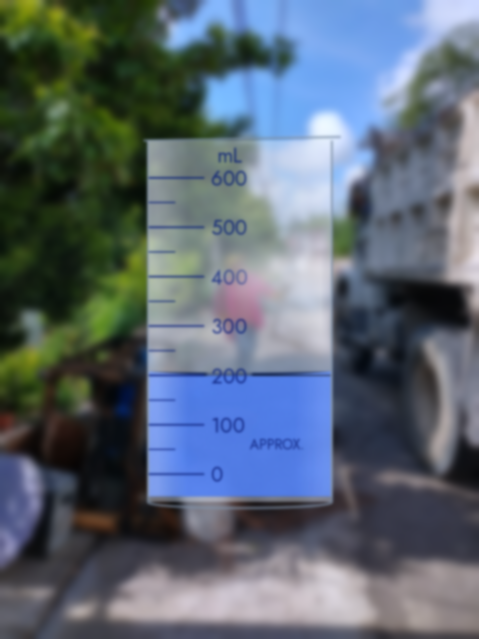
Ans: {"value": 200, "unit": "mL"}
